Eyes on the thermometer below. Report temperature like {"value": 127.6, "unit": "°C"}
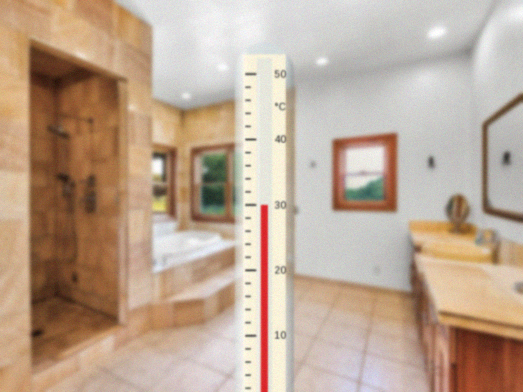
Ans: {"value": 30, "unit": "°C"}
